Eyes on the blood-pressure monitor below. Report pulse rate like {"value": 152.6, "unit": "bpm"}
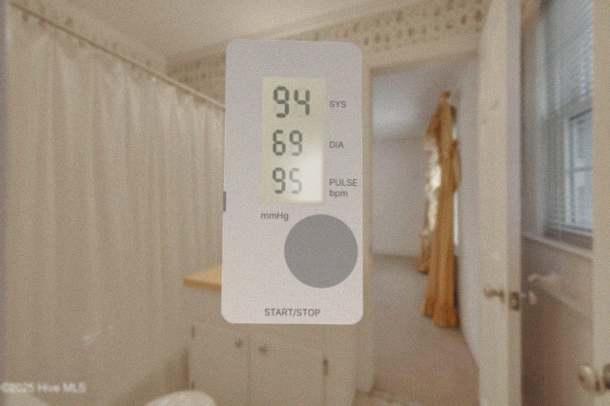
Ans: {"value": 95, "unit": "bpm"}
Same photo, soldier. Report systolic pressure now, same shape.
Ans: {"value": 94, "unit": "mmHg"}
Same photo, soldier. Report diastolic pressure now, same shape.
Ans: {"value": 69, "unit": "mmHg"}
